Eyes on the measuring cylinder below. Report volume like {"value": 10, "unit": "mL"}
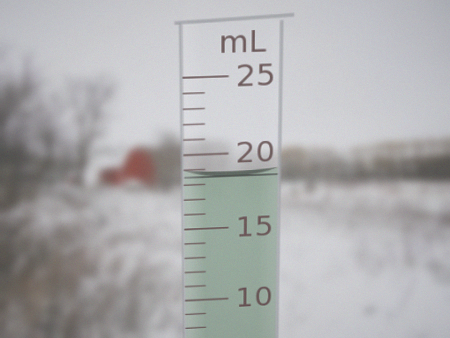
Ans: {"value": 18.5, "unit": "mL"}
